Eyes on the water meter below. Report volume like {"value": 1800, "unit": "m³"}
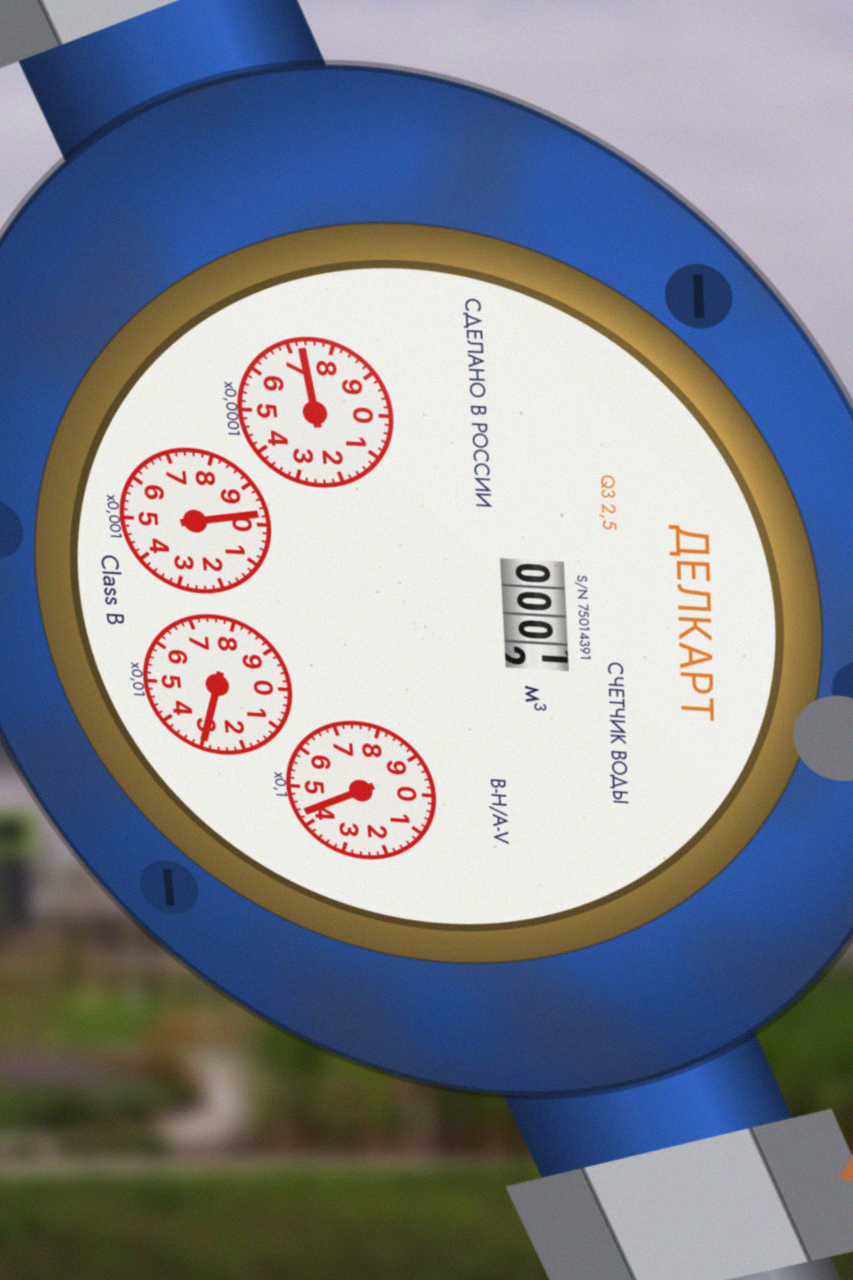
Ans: {"value": 1.4297, "unit": "m³"}
